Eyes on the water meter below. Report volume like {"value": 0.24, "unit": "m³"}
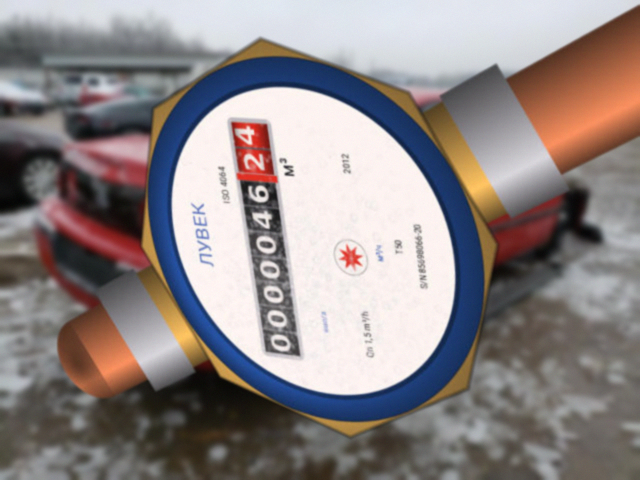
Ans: {"value": 46.24, "unit": "m³"}
